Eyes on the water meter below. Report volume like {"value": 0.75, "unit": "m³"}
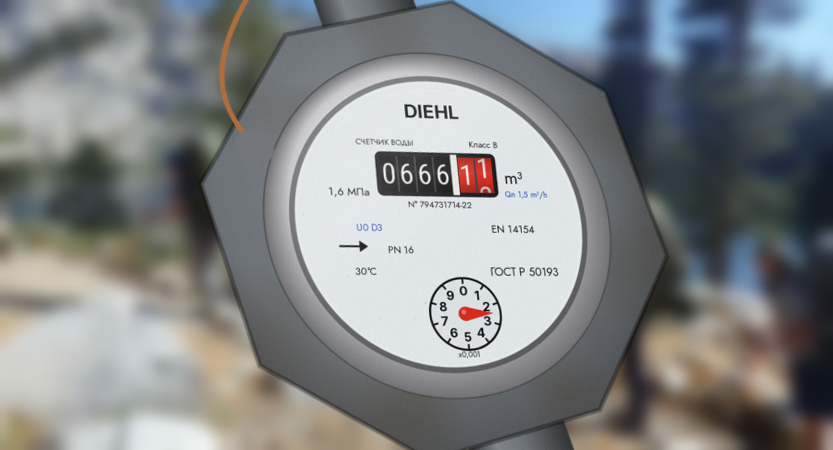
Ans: {"value": 666.112, "unit": "m³"}
